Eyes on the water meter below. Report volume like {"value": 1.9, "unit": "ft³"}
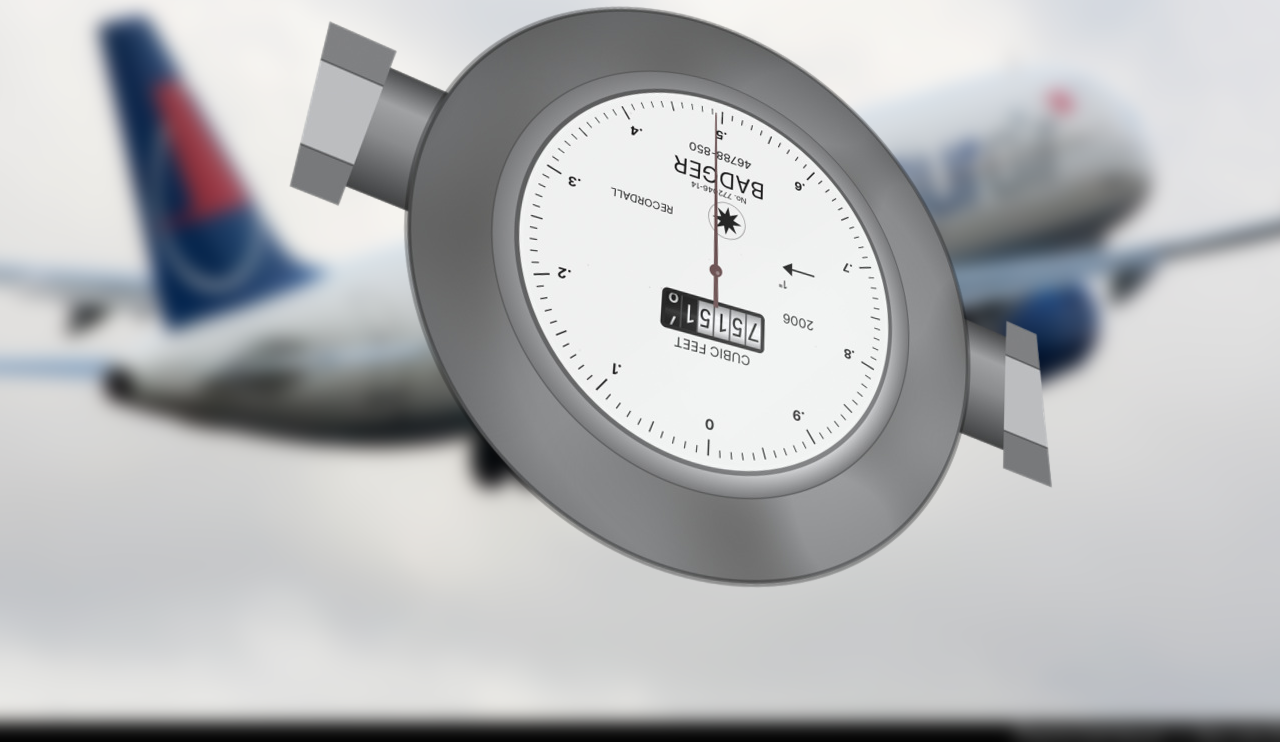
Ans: {"value": 751517.49, "unit": "ft³"}
